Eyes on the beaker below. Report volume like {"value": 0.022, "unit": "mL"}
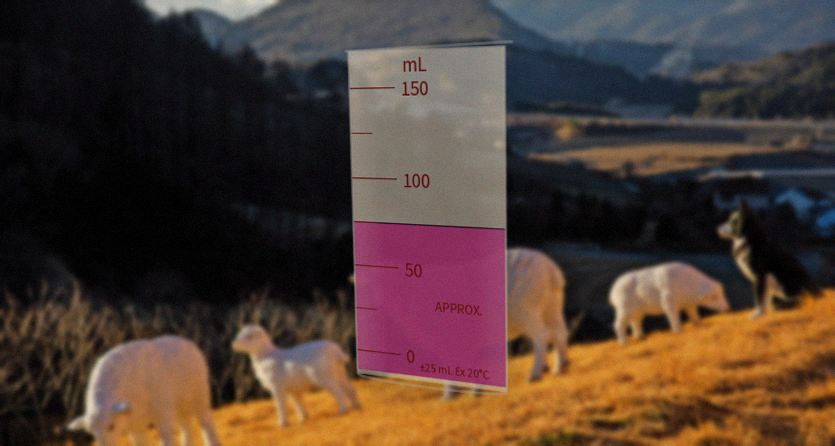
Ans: {"value": 75, "unit": "mL"}
